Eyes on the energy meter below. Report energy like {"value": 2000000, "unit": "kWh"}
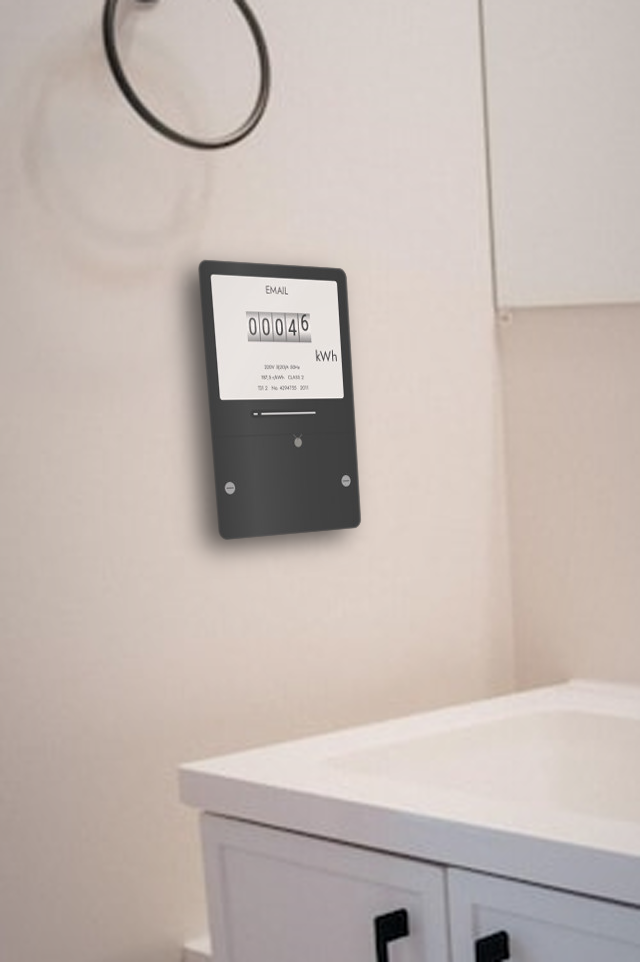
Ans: {"value": 46, "unit": "kWh"}
